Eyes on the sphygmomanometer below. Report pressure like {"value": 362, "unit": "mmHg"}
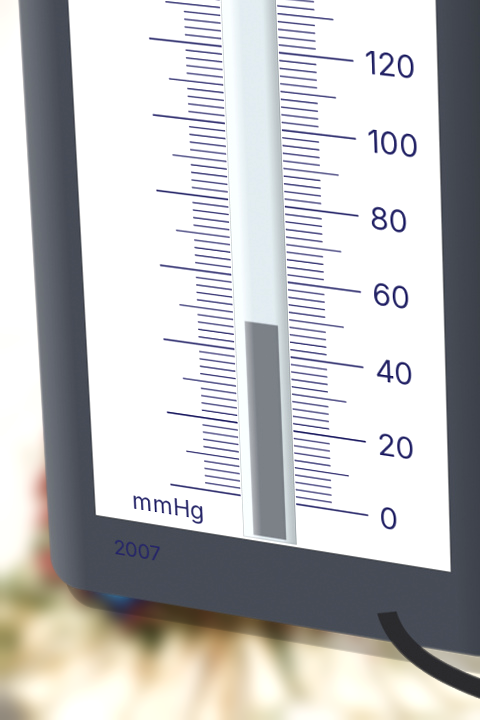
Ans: {"value": 48, "unit": "mmHg"}
